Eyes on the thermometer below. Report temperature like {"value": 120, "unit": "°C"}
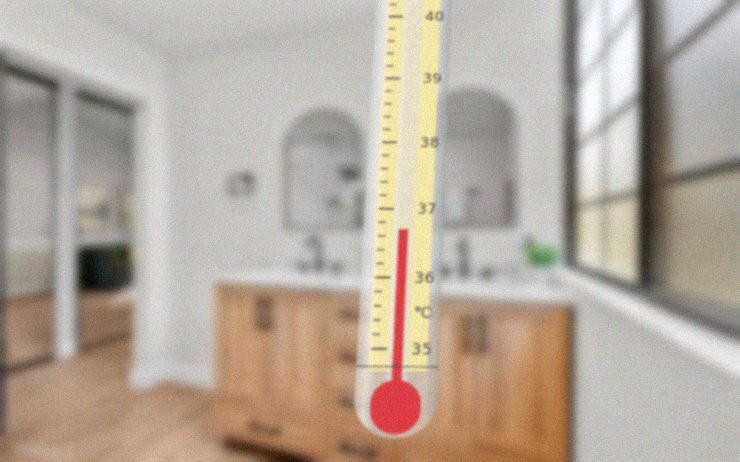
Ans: {"value": 36.7, "unit": "°C"}
